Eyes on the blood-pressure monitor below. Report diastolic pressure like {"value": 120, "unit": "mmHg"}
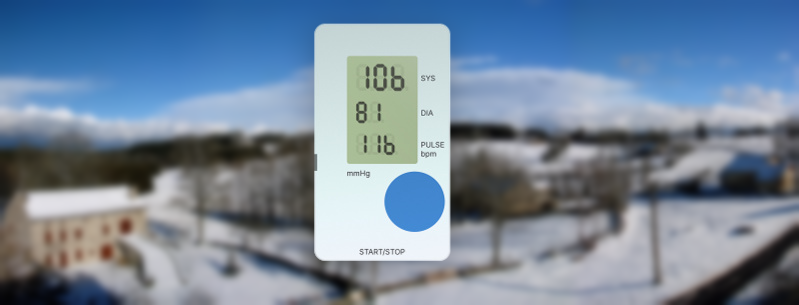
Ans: {"value": 81, "unit": "mmHg"}
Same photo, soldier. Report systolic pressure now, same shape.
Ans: {"value": 106, "unit": "mmHg"}
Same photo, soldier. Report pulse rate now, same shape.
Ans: {"value": 116, "unit": "bpm"}
